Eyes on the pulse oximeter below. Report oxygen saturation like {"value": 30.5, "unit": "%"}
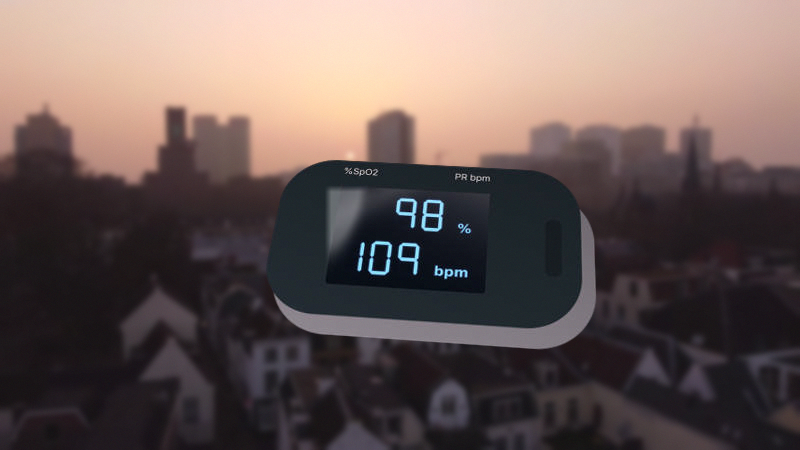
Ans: {"value": 98, "unit": "%"}
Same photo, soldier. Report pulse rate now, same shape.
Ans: {"value": 109, "unit": "bpm"}
